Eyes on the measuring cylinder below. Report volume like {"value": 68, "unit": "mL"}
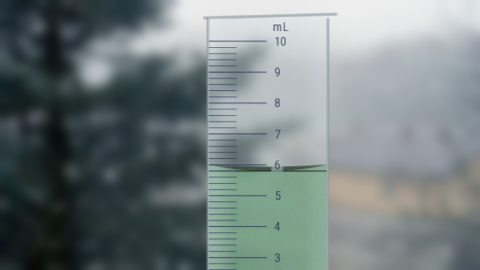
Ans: {"value": 5.8, "unit": "mL"}
